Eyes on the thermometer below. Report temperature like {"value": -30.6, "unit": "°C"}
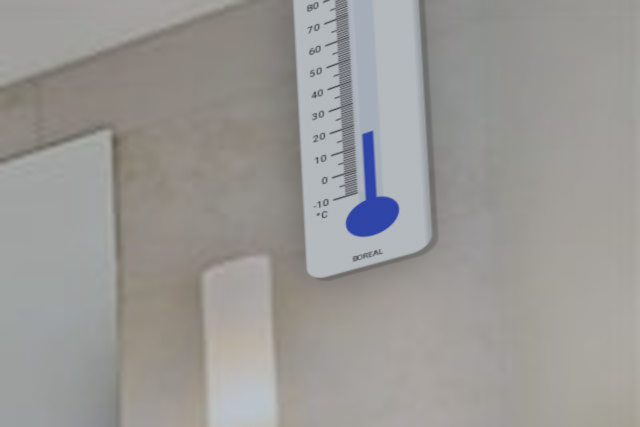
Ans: {"value": 15, "unit": "°C"}
